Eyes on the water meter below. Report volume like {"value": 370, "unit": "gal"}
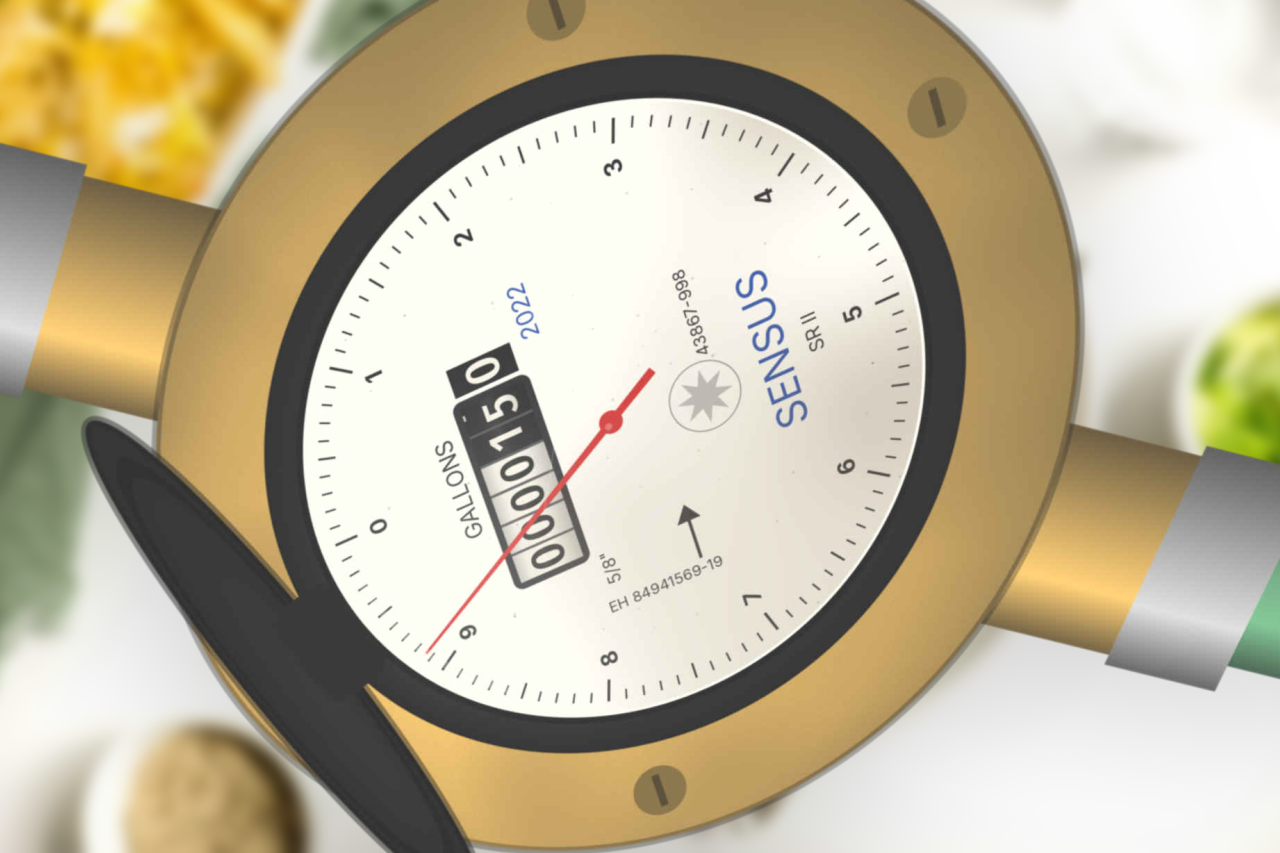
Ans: {"value": 149.1, "unit": "gal"}
